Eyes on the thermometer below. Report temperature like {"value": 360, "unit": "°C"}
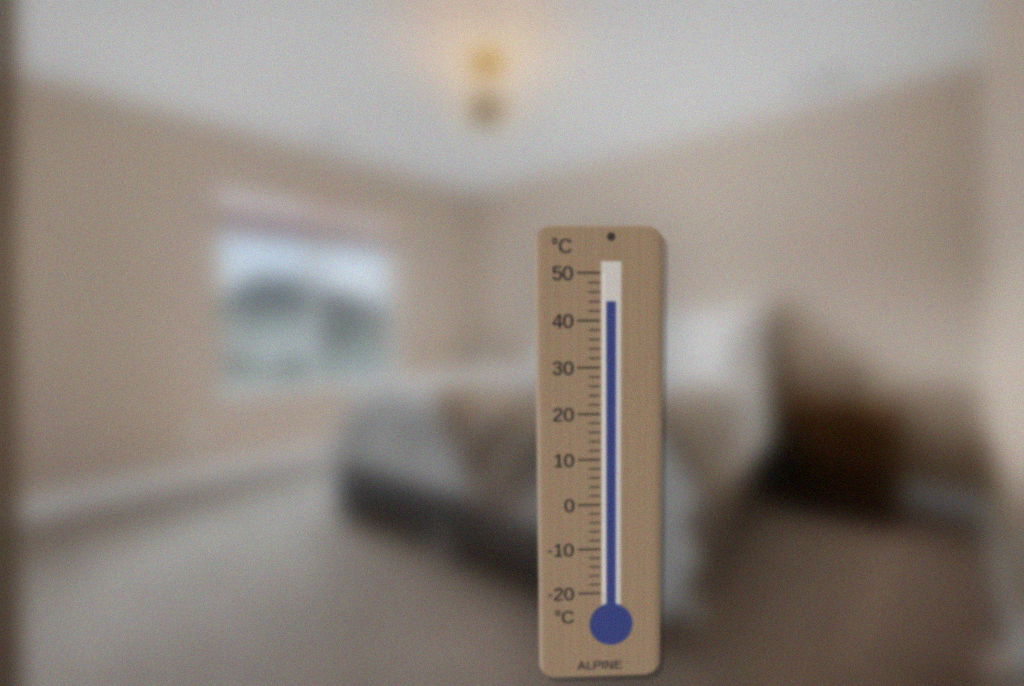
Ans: {"value": 44, "unit": "°C"}
